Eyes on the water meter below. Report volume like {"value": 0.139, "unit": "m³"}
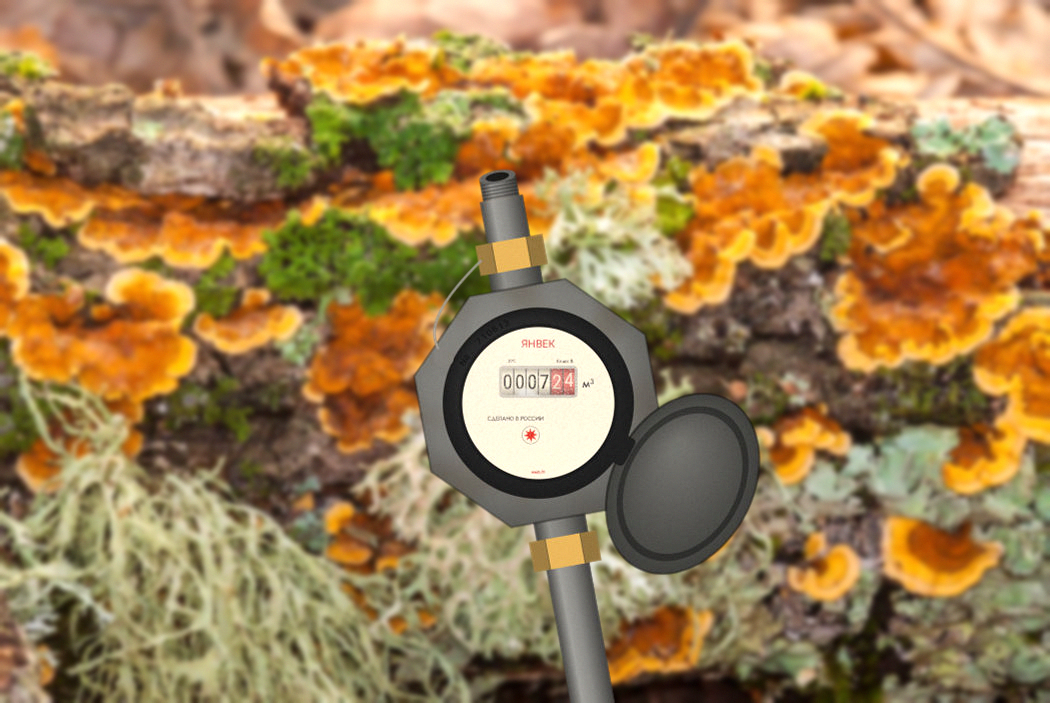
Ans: {"value": 7.24, "unit": "m³"}
